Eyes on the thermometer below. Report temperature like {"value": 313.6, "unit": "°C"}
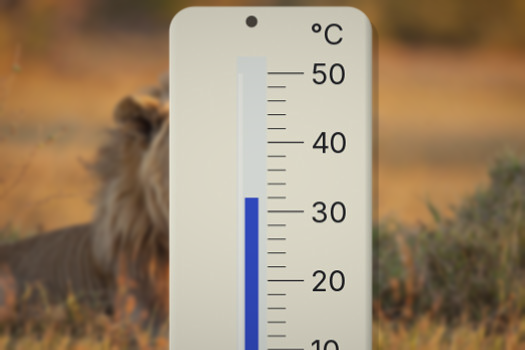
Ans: {"value": 32, "unit": "°C"}
